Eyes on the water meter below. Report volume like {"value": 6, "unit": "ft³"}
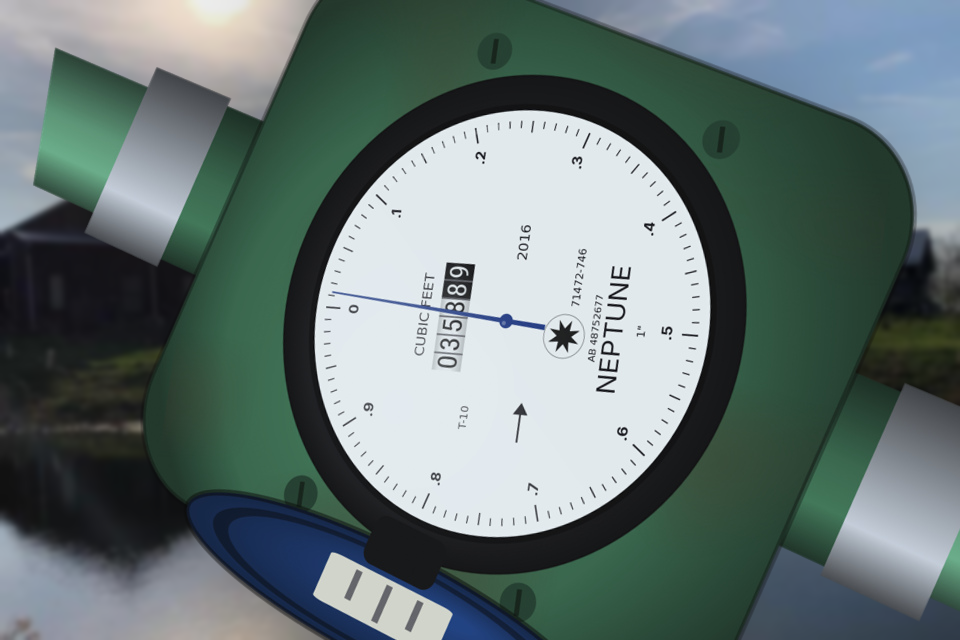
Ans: {"value": 35889.01, "unit": "ft³"}
